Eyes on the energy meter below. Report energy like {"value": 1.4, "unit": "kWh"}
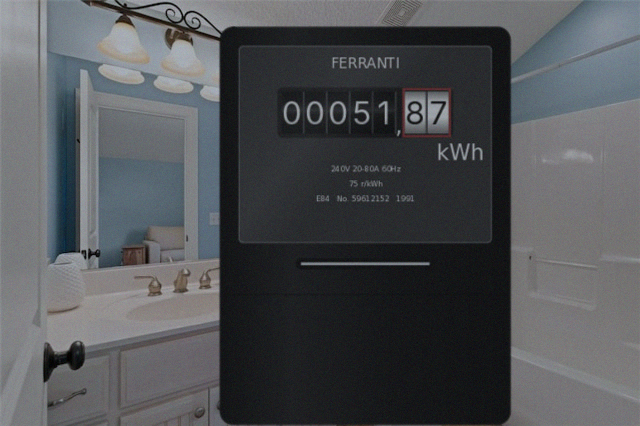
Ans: {"value": 51.87, "unit": "kWh"}
